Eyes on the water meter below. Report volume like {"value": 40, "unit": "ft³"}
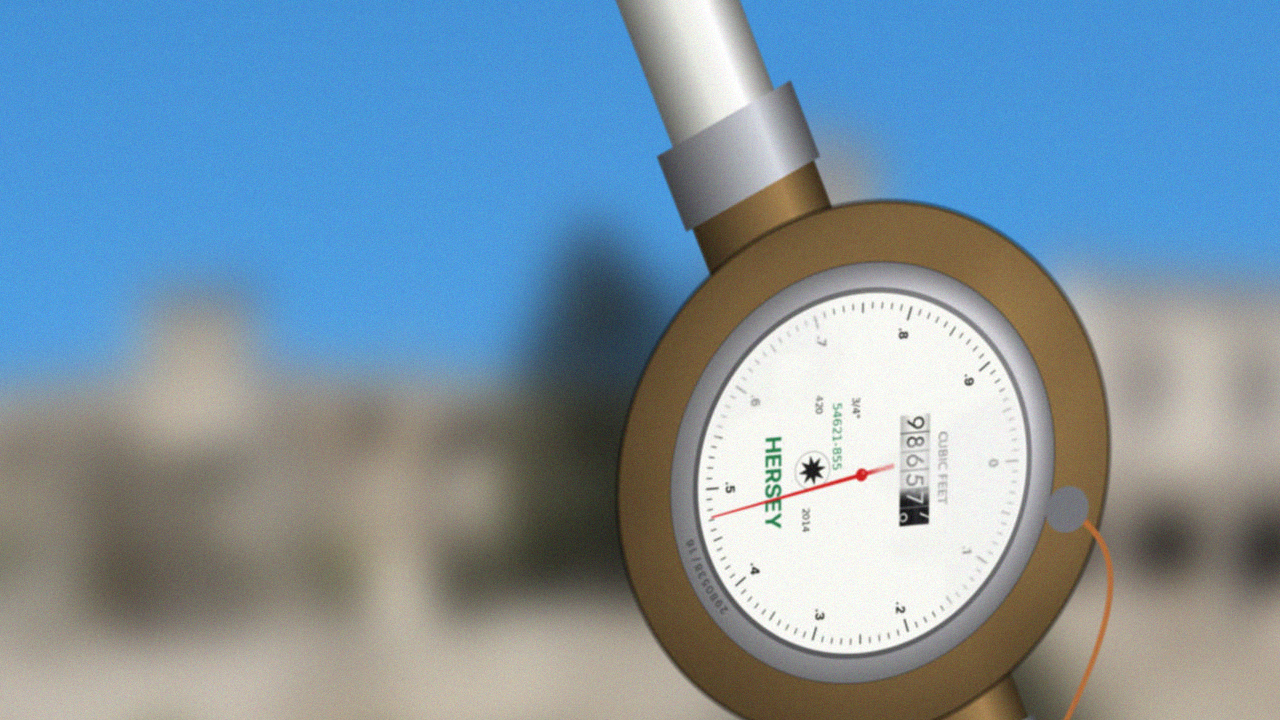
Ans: {"value": 986577.47, "unit": "ft³"}
